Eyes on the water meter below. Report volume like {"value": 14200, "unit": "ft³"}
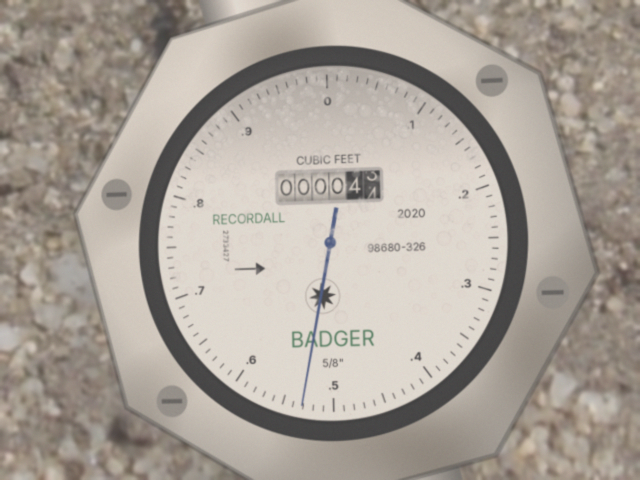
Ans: {"value": 43.53, "unit": "ft³"}
